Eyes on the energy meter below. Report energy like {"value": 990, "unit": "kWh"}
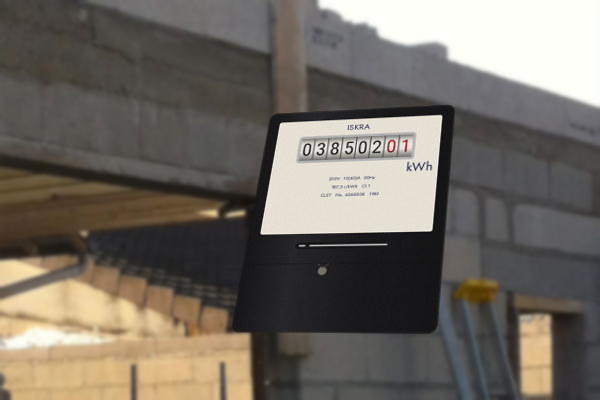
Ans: {"value": 38502.01, "unit": "kWh"}
